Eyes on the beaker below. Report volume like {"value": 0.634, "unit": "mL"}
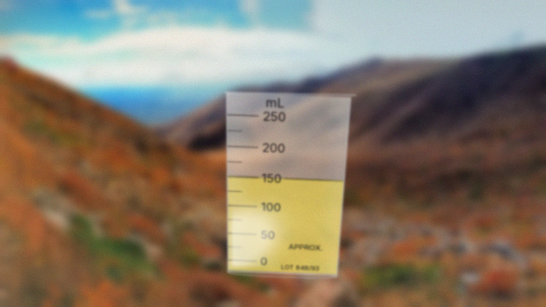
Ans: {"value": 150, "unit": "mL"}
